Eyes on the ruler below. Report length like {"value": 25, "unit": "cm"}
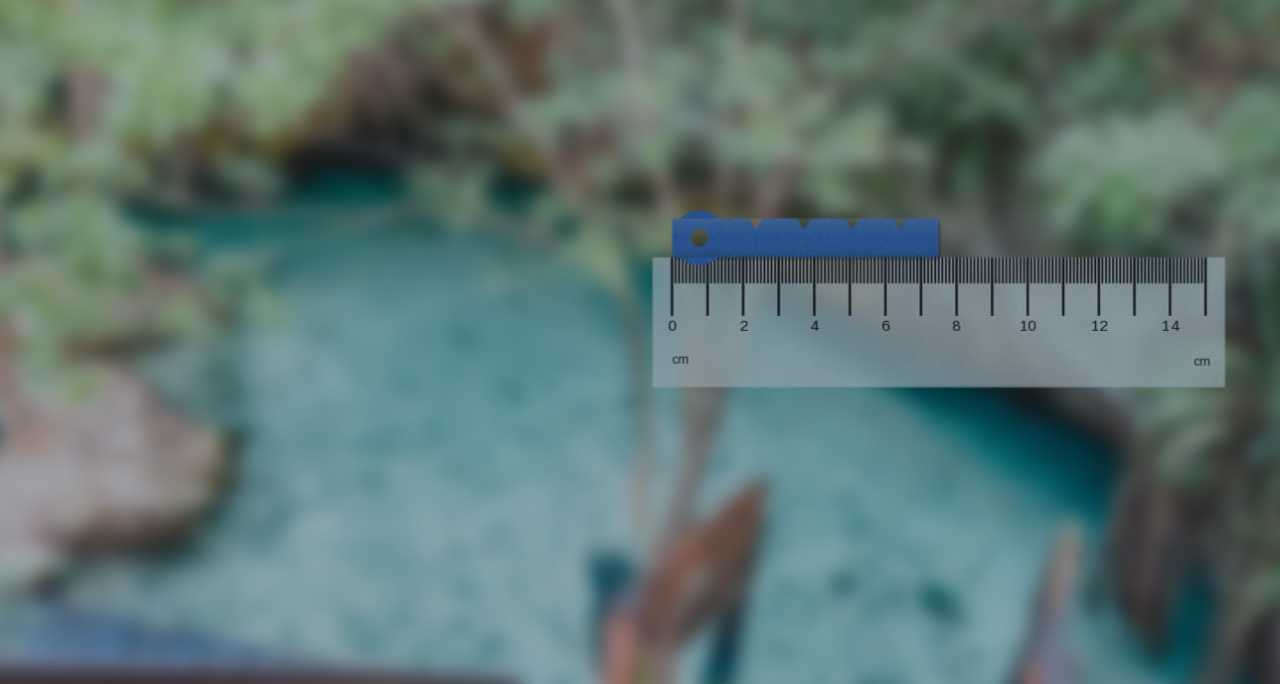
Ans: {"value": 7.5, "unit": "cm"}
